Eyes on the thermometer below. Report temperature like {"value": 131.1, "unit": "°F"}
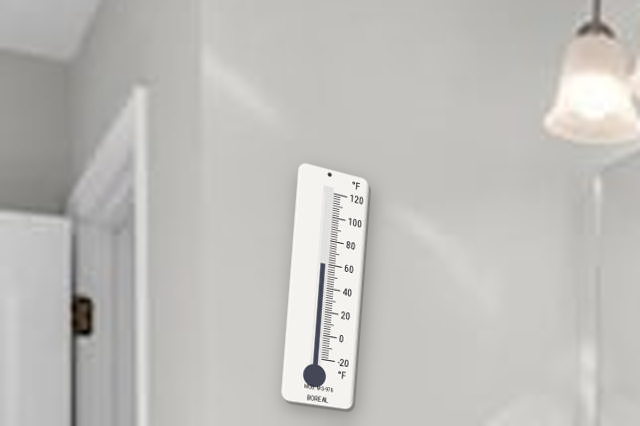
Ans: {"value": 60, "unit": "°F"}
